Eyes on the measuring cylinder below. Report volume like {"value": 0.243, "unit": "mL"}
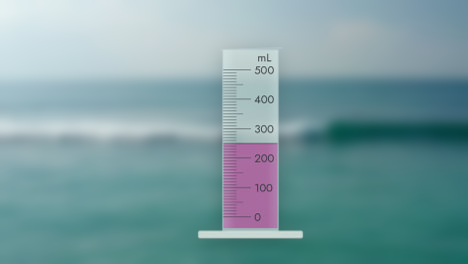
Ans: {"value": 250, "unit": "mL"}
